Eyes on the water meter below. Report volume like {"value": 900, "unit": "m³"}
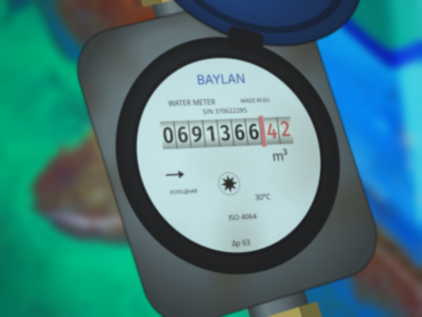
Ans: {"value": 691366.42, "unit": "m³"}
